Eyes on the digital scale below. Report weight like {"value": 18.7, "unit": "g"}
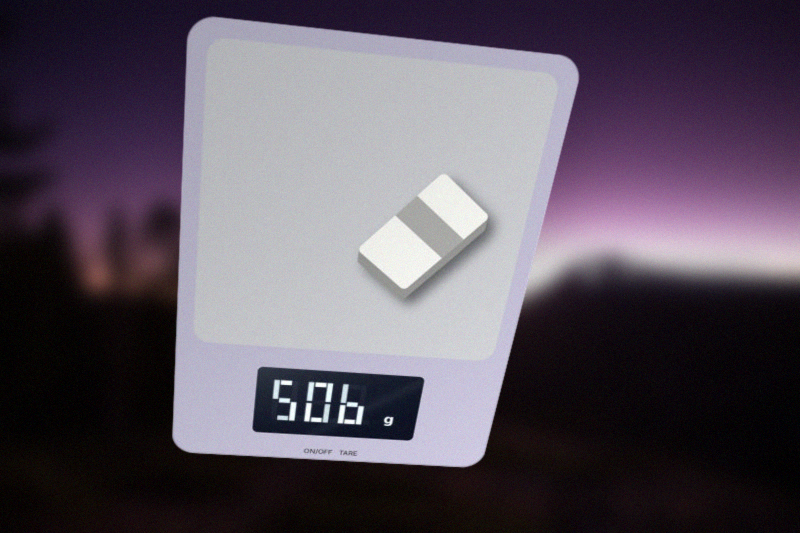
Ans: {"value": 506, "unit": "g"}
